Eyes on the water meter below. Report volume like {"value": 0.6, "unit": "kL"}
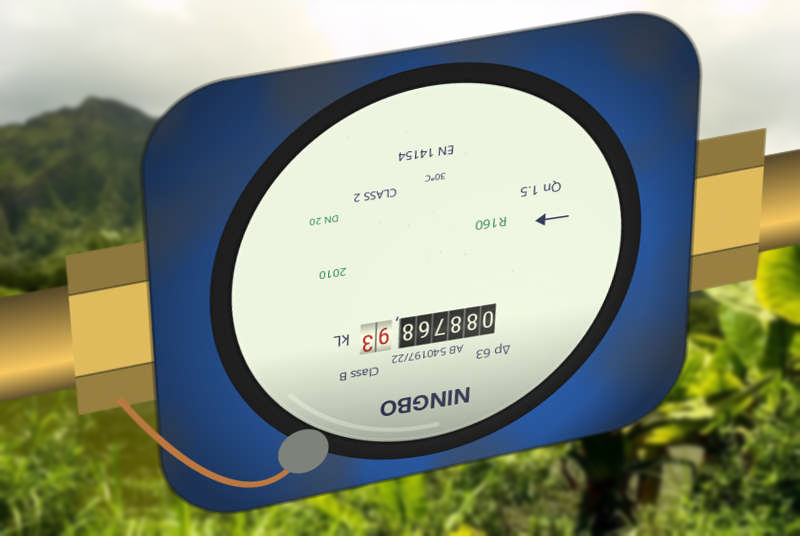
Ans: {"value": 88768.93, "unit": "kL"}
